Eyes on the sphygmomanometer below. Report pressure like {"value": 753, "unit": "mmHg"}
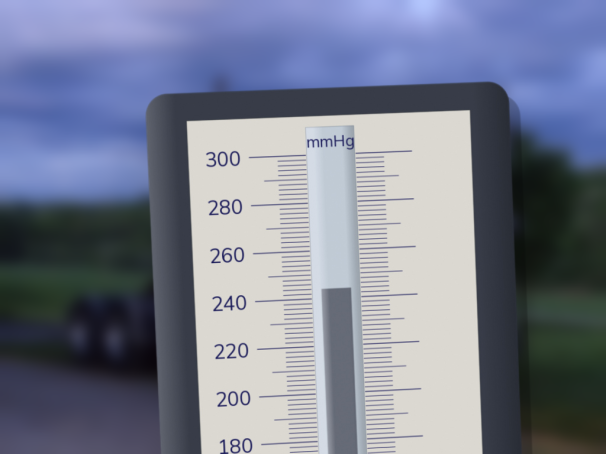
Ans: {"value": 244, "unit": "mmHg"}
